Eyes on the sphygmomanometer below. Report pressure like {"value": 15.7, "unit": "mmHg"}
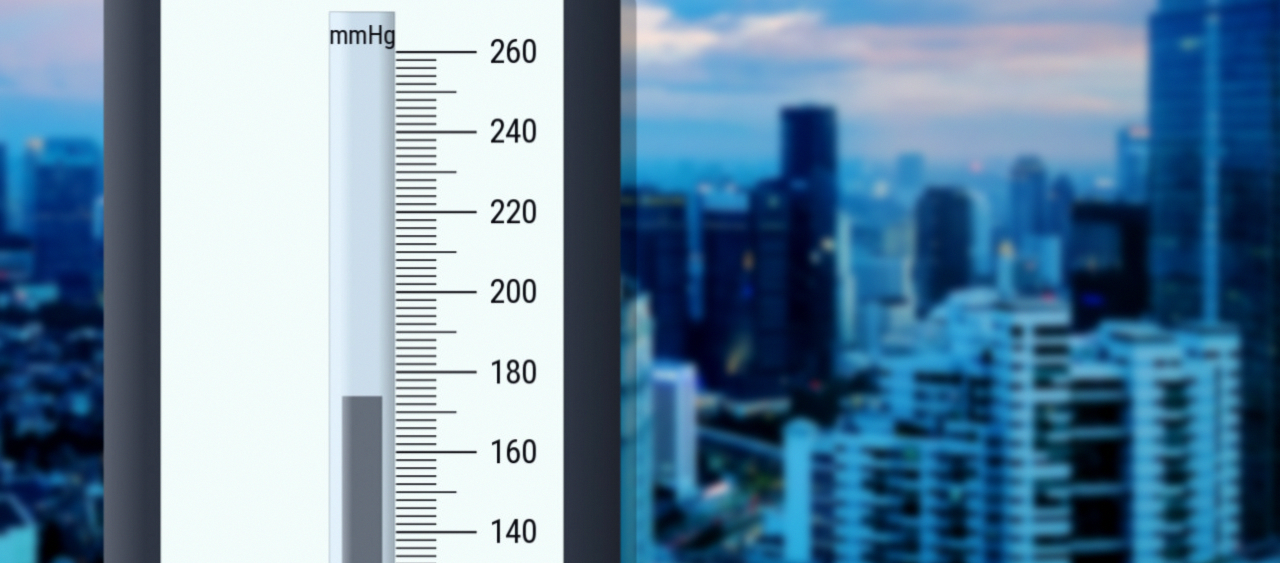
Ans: {"value": 174, "unit": "mmHg"}
